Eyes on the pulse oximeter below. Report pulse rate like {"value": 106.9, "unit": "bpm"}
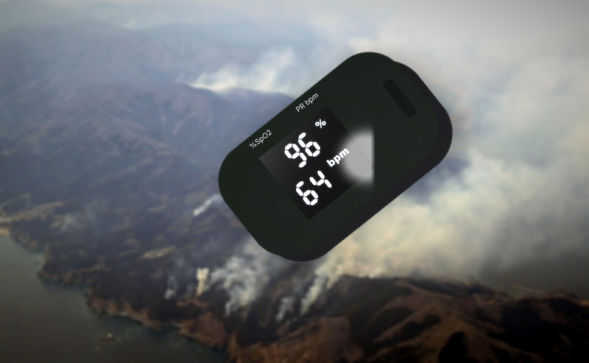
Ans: {"value": 64, "unit": "bpm"}
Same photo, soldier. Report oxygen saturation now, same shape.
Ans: {"value": 96, "unit": "%"}
